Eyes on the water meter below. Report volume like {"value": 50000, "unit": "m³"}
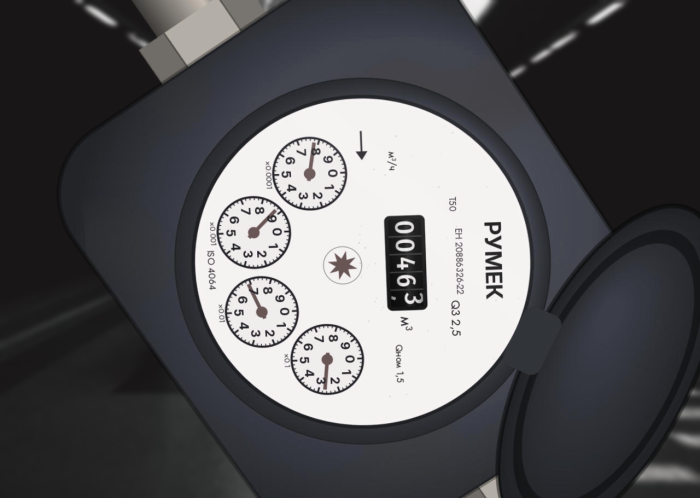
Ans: {"value": 463.2687, "unit": "m³"}
